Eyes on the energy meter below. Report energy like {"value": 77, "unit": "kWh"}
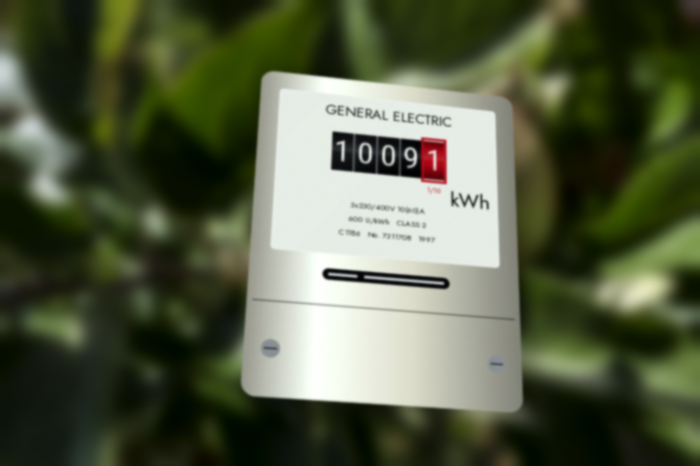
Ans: {"value": 1009.1, "unit": "kWh"}
